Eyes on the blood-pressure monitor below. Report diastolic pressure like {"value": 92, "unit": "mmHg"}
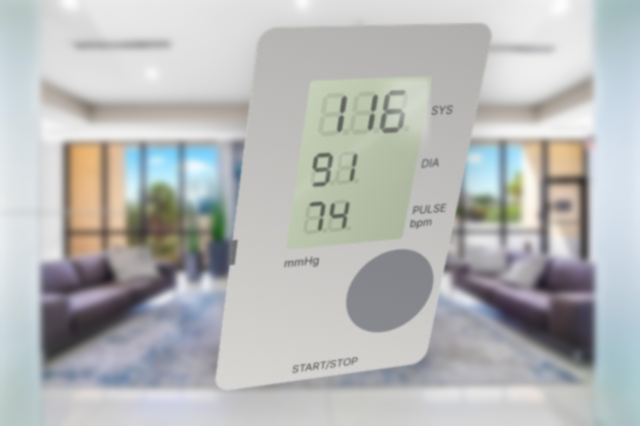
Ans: {"value": 91, "unit": "mmHg"}
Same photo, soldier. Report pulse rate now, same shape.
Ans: {"value": 74, "unit": "bpm"}
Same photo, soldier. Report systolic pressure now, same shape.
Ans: {"value": 116, "unit": "mmHg"}
